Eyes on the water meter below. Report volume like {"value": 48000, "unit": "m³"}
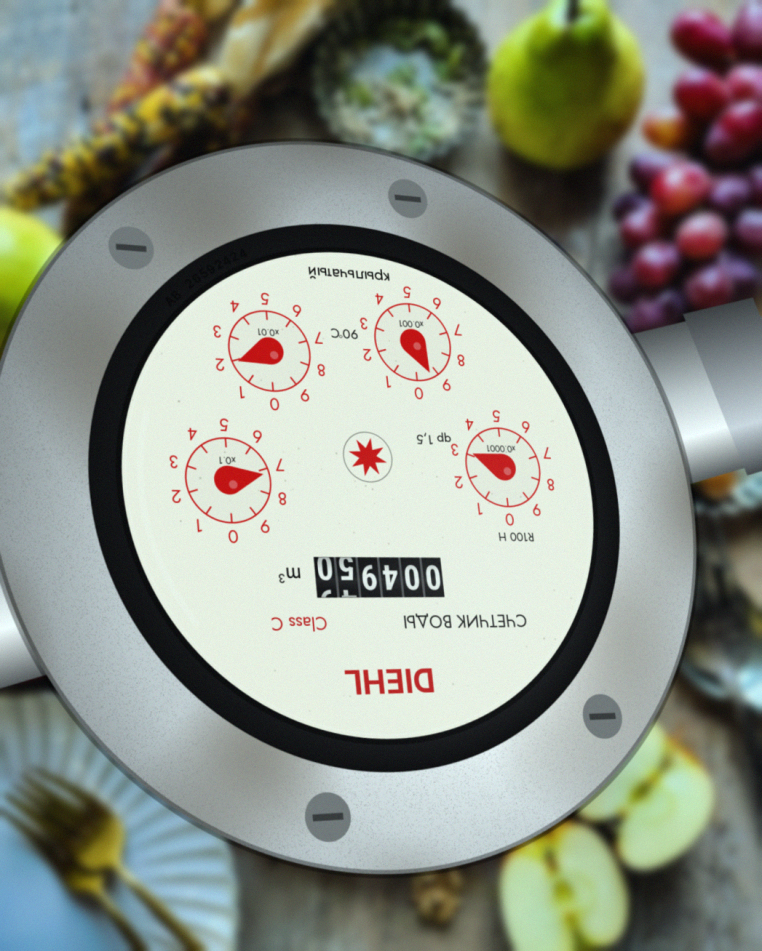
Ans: {"value": 4949.7193, "unit": "m³"}
